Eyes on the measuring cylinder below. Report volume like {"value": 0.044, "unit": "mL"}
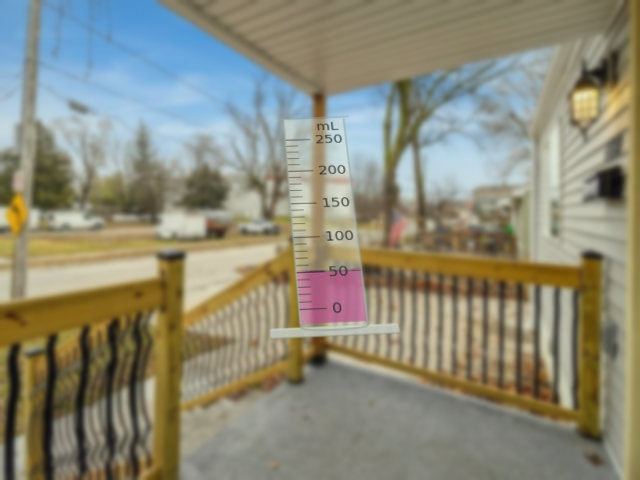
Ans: {"value": 50, "unit": "mL"}
